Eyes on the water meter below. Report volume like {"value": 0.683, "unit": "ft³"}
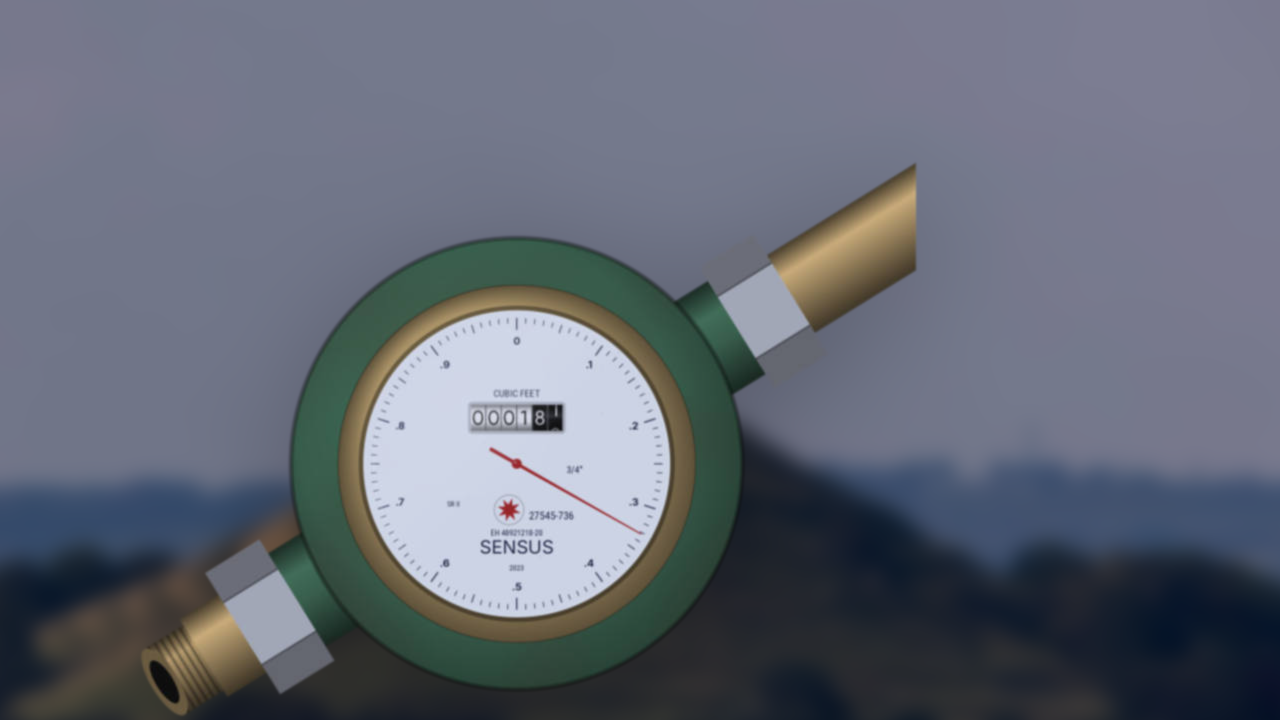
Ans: {"value": 181.33, "unit": "ft³"}
